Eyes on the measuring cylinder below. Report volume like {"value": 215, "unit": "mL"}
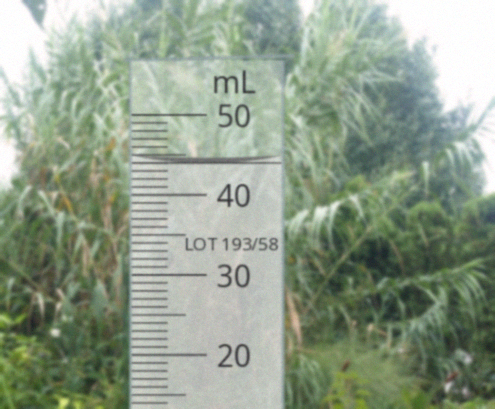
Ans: {"value": 44, "unit": "mL"}
